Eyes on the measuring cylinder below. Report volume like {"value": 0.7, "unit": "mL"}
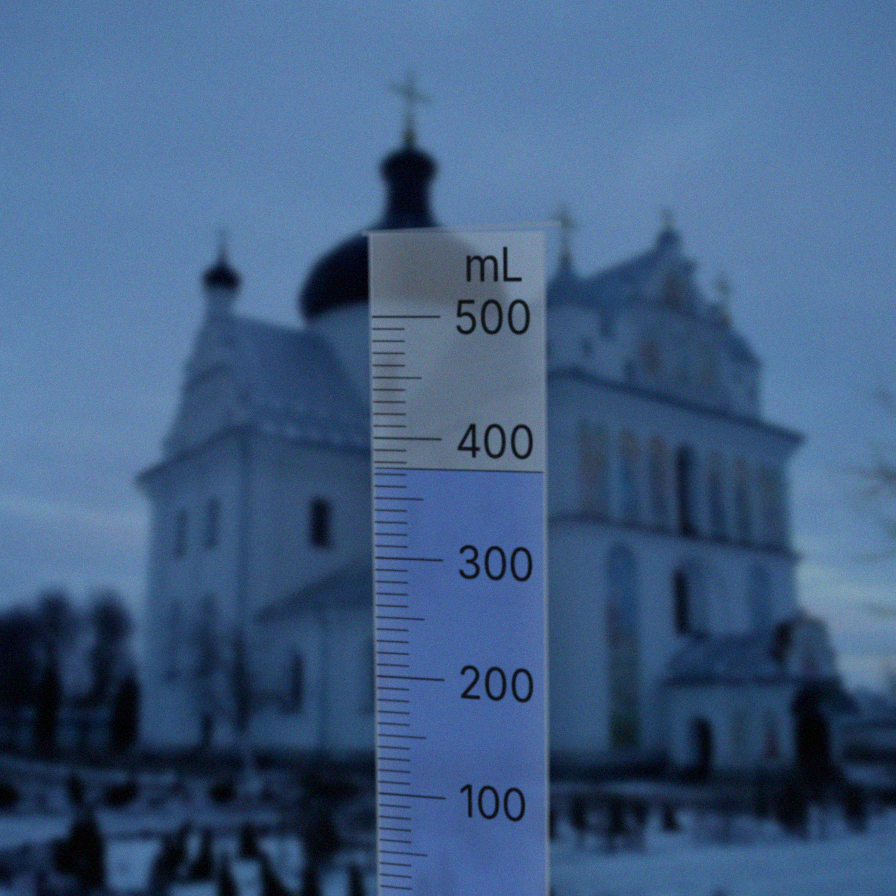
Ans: {"value": 375, "unit": "mL"}
